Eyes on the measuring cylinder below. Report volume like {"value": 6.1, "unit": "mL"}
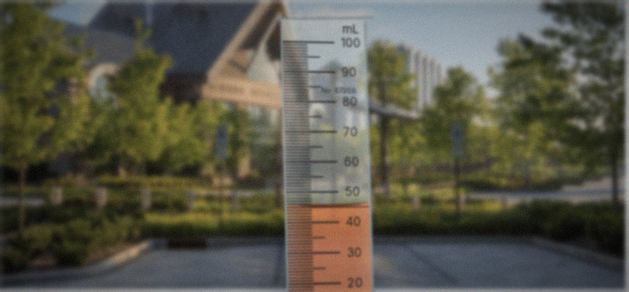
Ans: {"value": 45, "unit": "mL"}
